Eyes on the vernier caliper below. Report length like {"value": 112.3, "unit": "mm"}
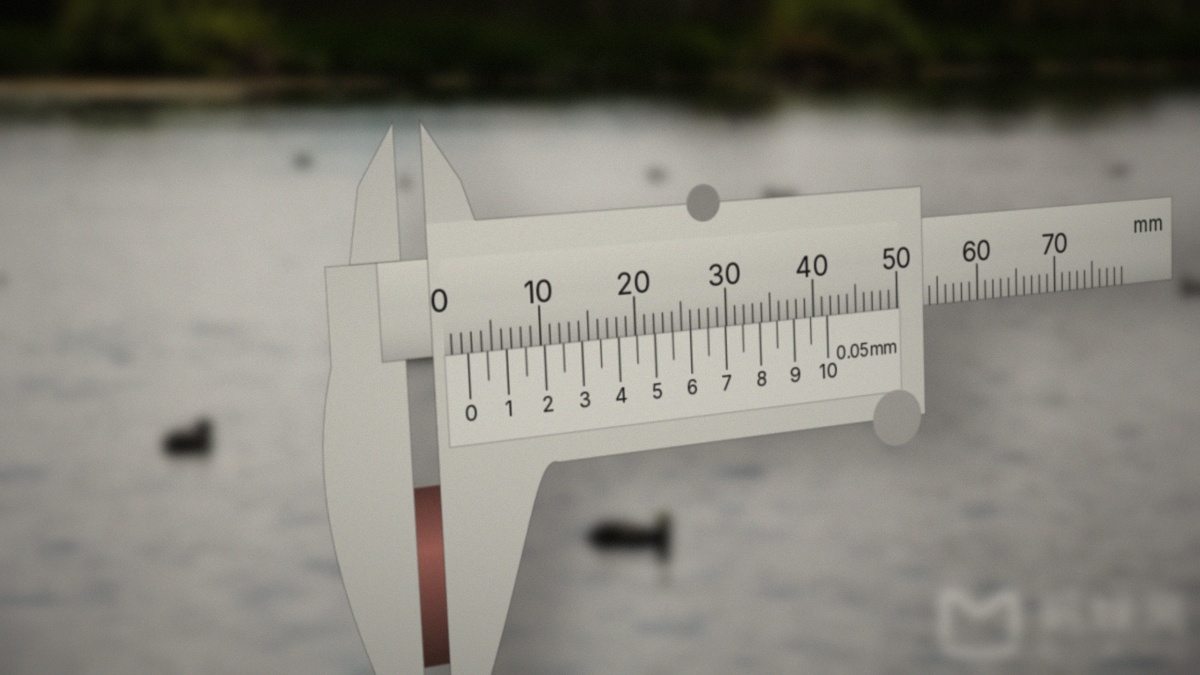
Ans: {"value": 2.6, "unit": "mm"}
